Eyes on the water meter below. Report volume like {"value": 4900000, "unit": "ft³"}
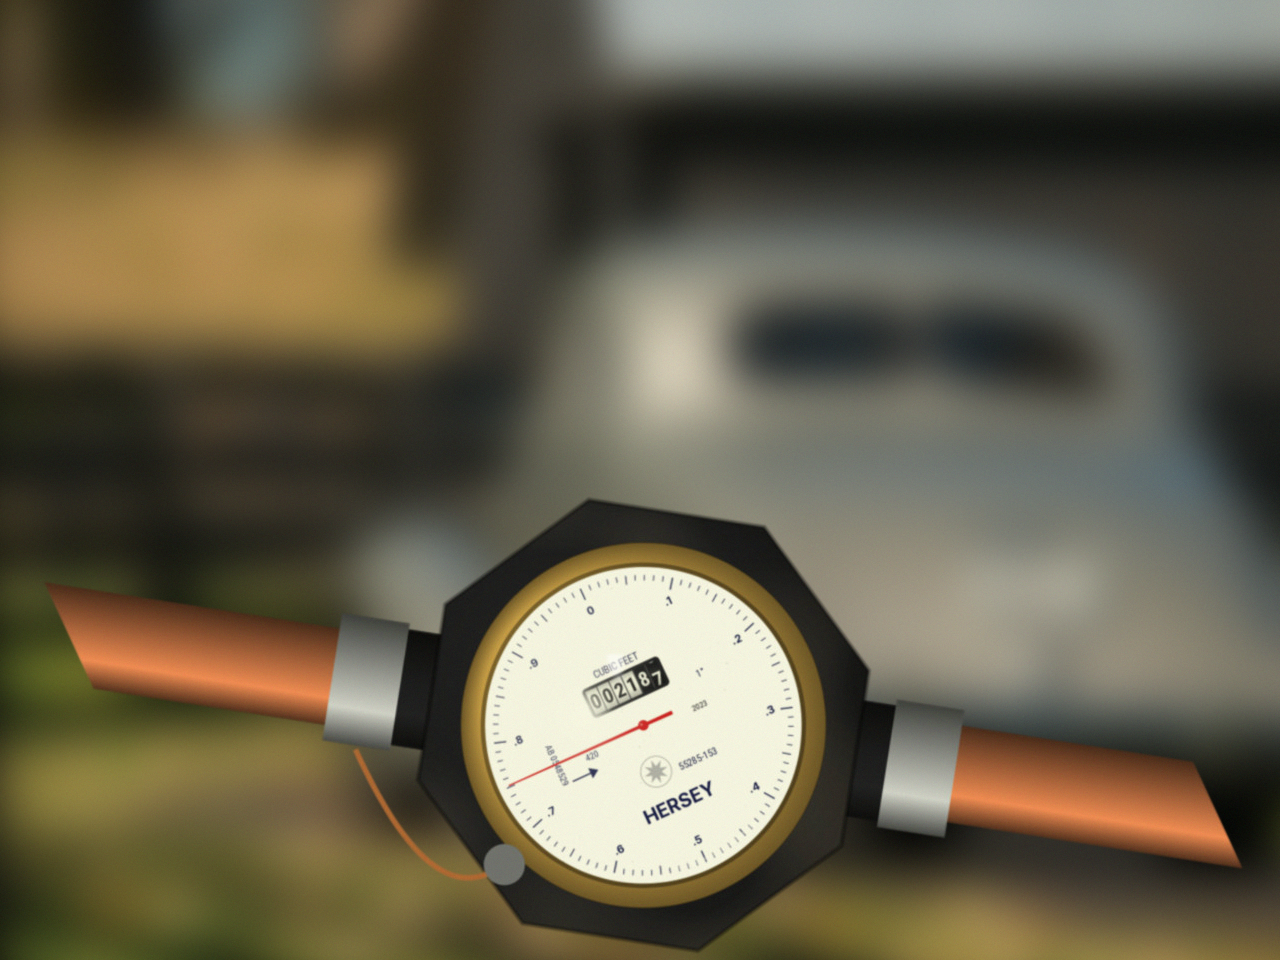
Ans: {"value": 2186.75, "unit": "ft³"}
